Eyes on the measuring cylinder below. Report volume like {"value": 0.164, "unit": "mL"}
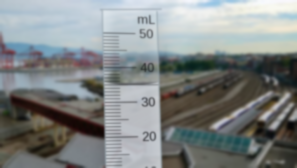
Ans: {"value": 35, "unit": "mL"}
